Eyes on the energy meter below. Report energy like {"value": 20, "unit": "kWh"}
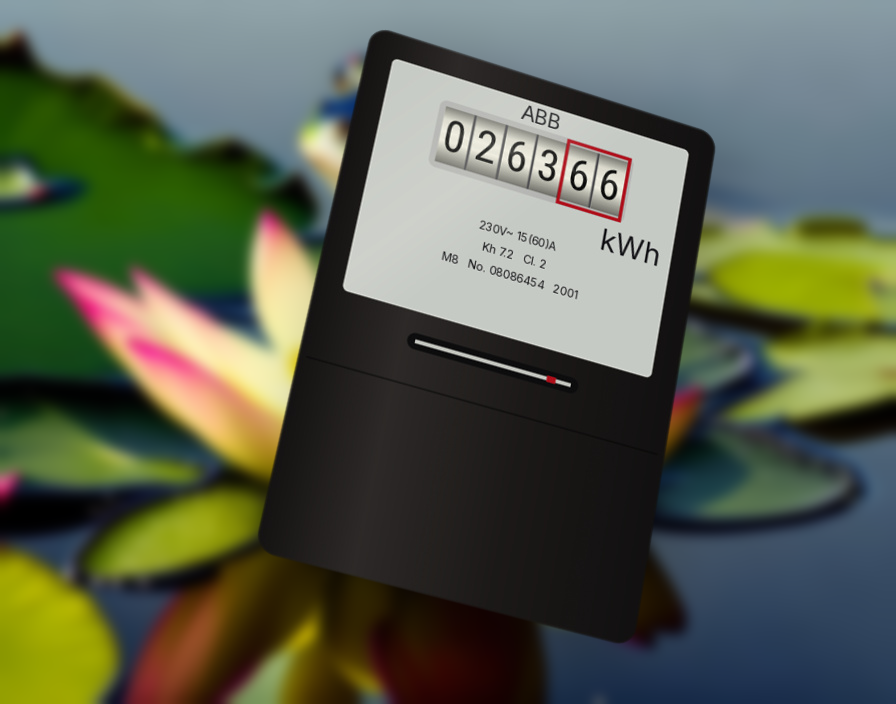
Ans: {"value": 263.66, "unit": "kWh"}
